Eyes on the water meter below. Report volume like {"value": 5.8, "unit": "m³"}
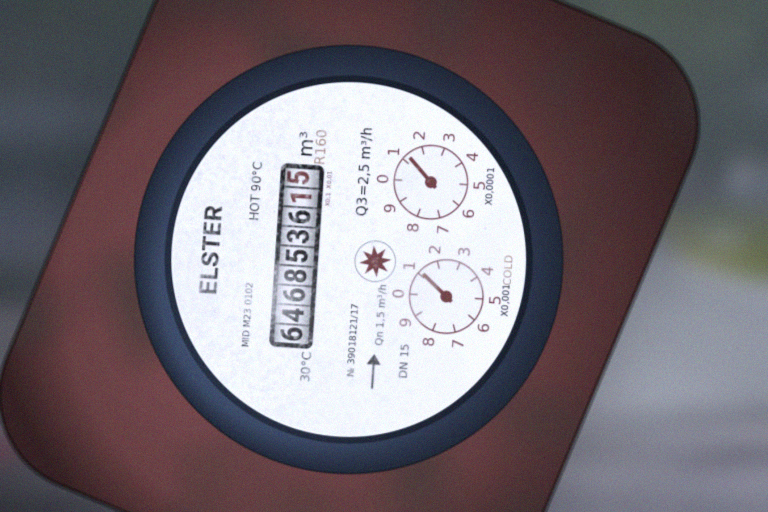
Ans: {"value": 6468536.1511, "unit": "m³"}
